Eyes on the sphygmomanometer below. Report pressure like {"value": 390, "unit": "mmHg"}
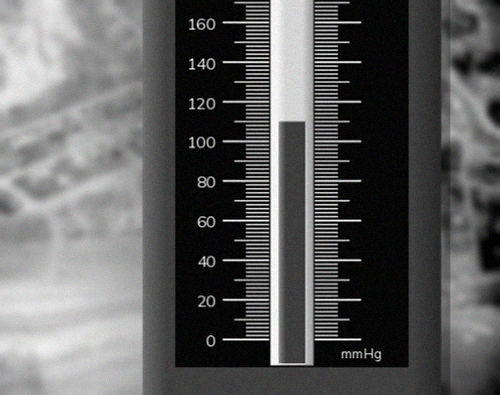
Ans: {"value": 110, "unit": "mmHg"}
